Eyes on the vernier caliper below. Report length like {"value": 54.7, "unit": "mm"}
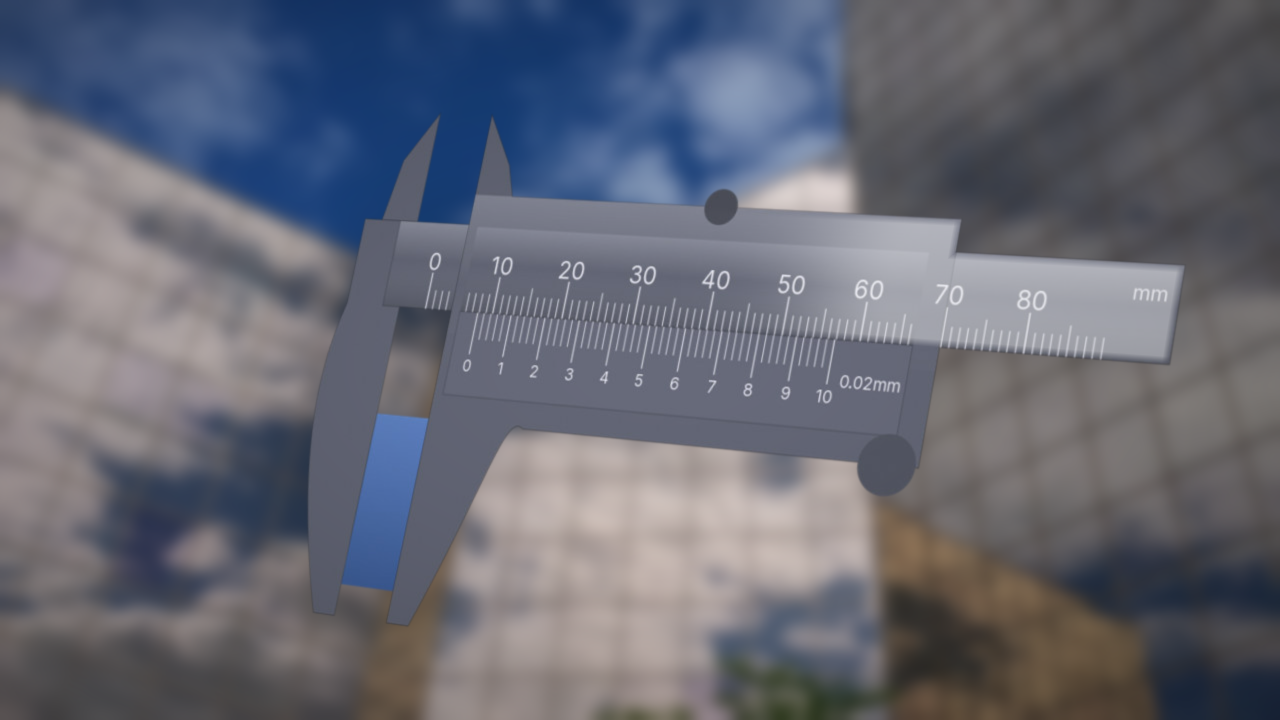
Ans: {"value": 7.8, "unit": "mm"}
